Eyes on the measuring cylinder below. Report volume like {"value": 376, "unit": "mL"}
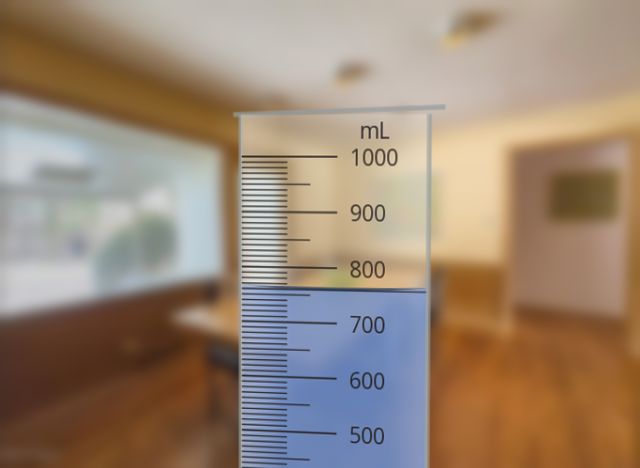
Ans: {"value": 760, "unit": "mL"}
